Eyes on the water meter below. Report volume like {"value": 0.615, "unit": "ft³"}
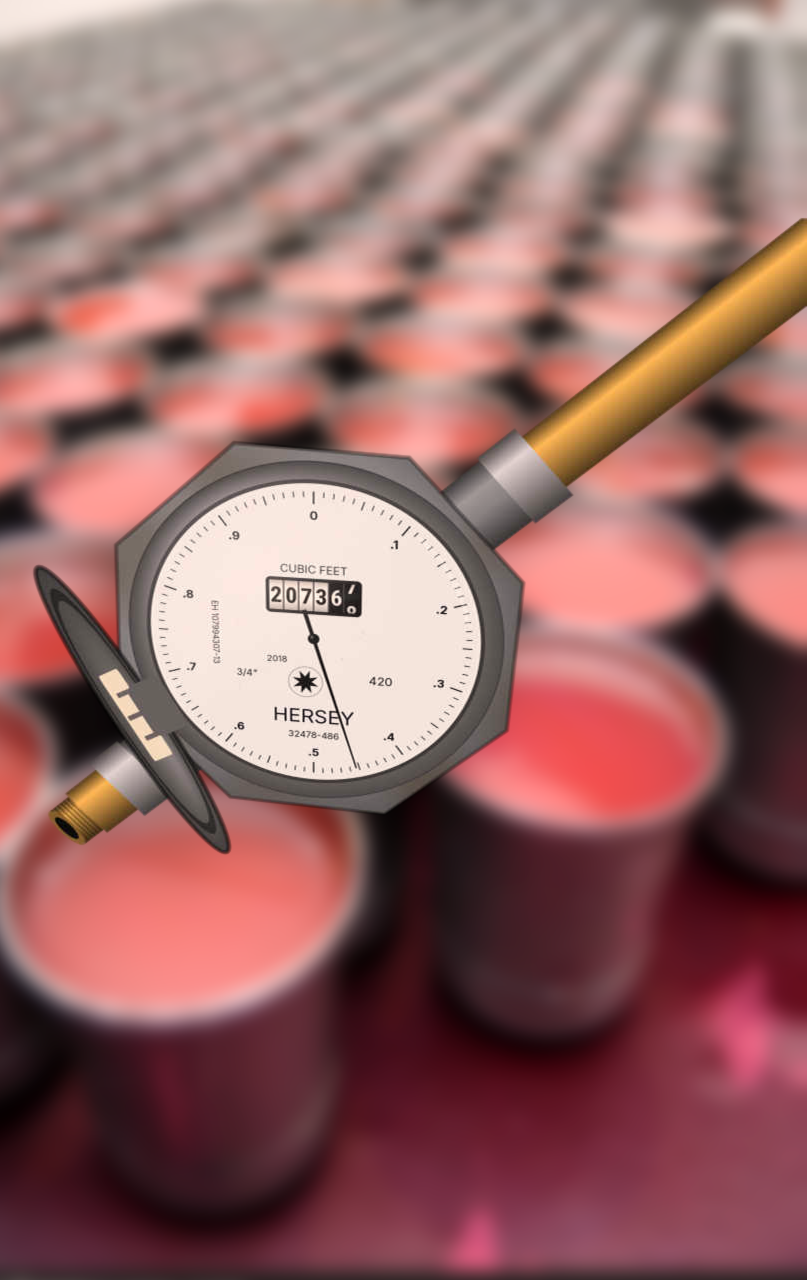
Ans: {"value": 207367.45, "unit": "ft³"}
